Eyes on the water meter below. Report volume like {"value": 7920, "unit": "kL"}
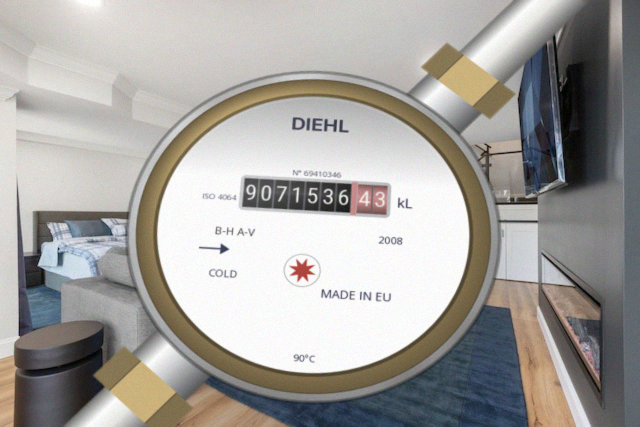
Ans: {"value": 9071536.43, "unit": "kL"}
